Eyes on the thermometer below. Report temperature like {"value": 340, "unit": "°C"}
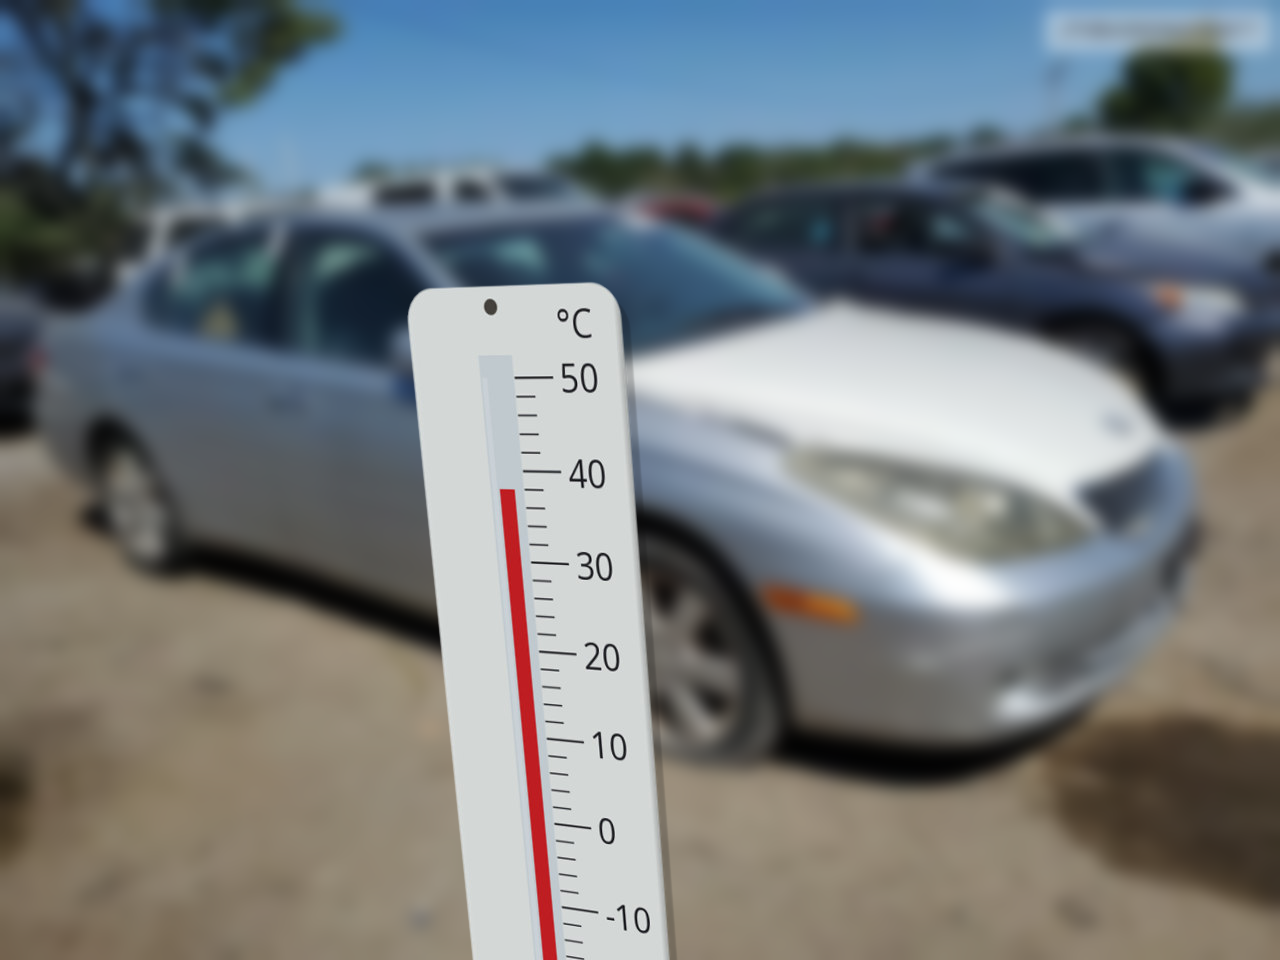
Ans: {"value": 38, "unit": "°C"}
